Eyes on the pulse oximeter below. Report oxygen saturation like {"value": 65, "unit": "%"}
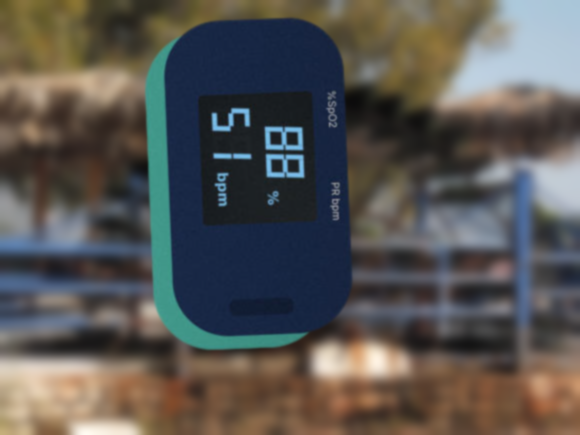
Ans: {"value": 88, "unit": "%"}
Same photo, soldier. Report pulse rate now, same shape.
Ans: {"value": 51, "unit": "bpm"}
